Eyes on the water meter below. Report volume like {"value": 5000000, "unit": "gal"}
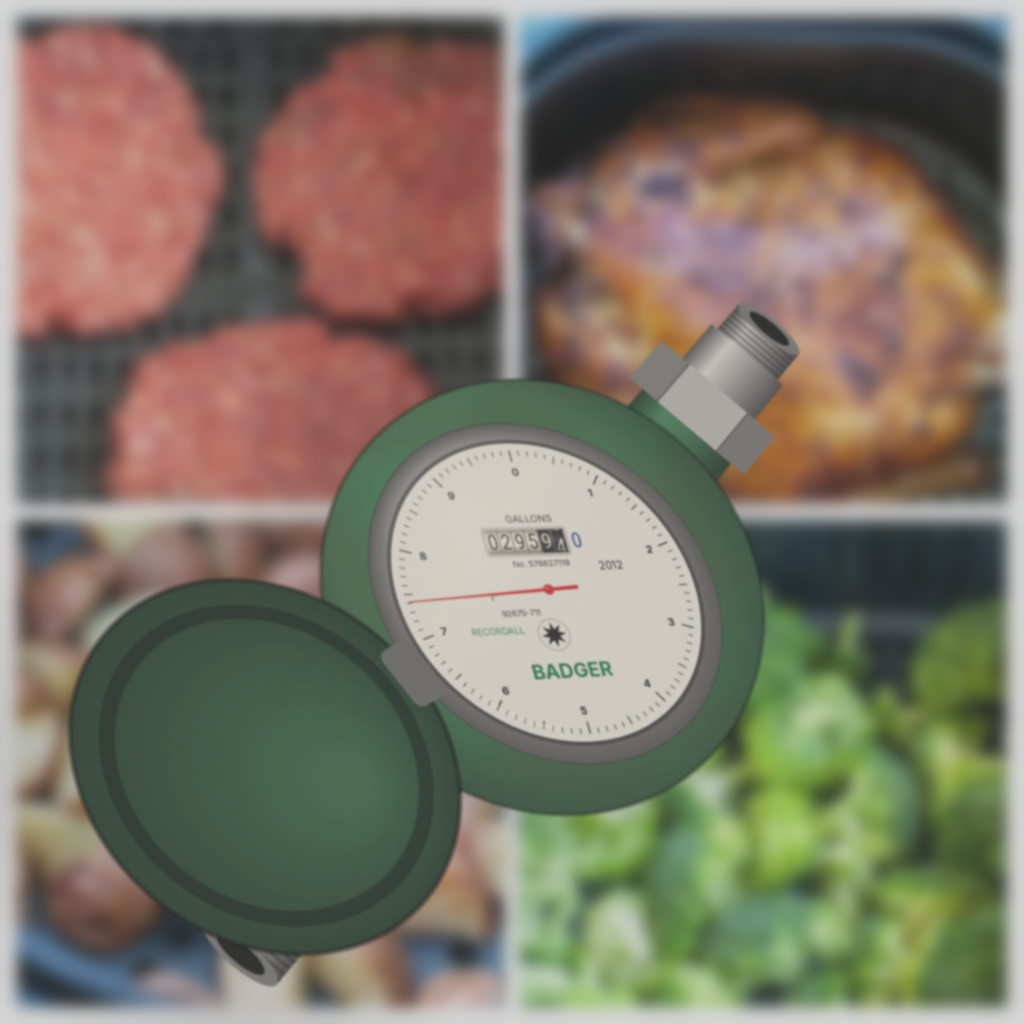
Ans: {"value": 295937.4, "unit": "gal"}
